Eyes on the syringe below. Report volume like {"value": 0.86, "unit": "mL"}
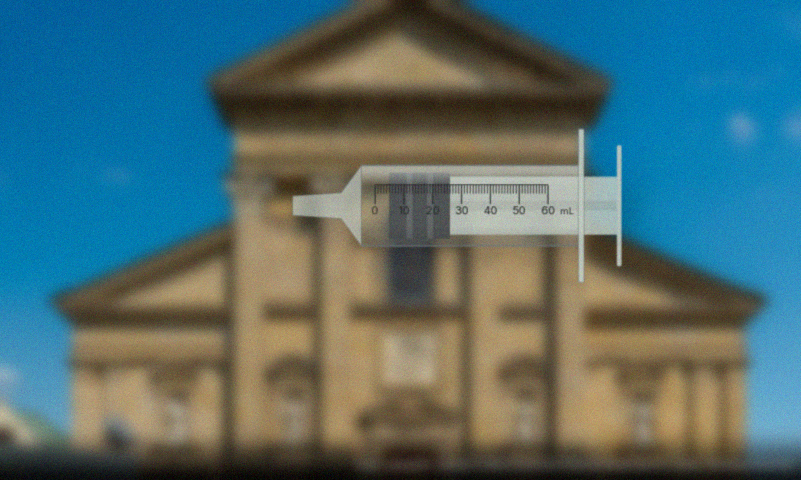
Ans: {"value": 5, "unit": "mL"}
